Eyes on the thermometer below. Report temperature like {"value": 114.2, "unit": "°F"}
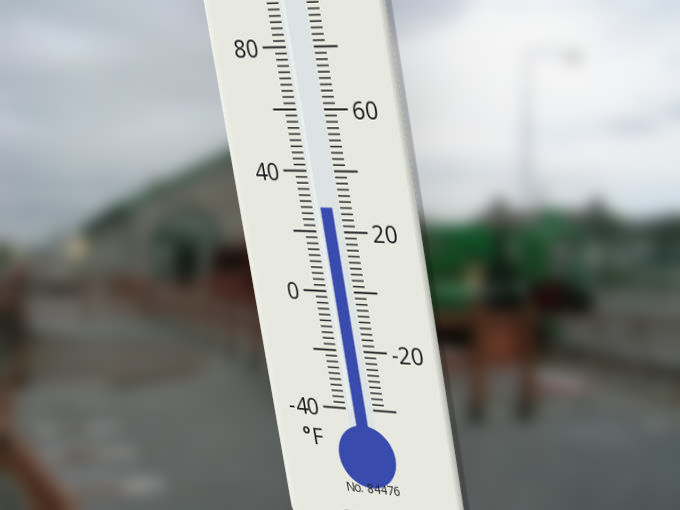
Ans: {"value": 28, "unit": "°F"}
